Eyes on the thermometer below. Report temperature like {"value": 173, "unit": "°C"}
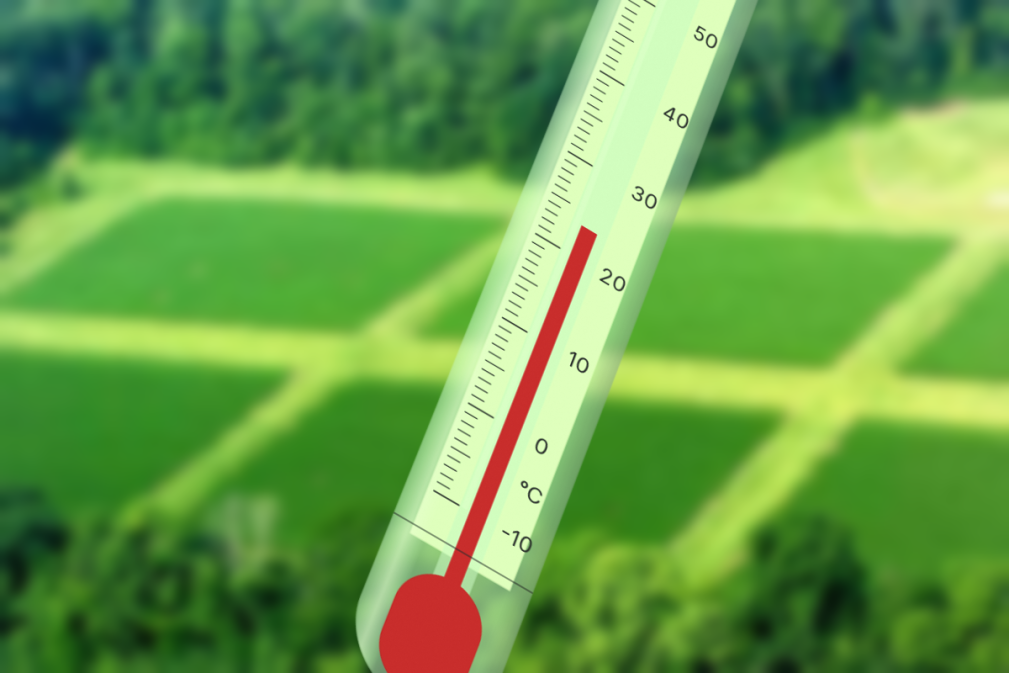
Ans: {"value": 23.5, "unit": "°C"}
